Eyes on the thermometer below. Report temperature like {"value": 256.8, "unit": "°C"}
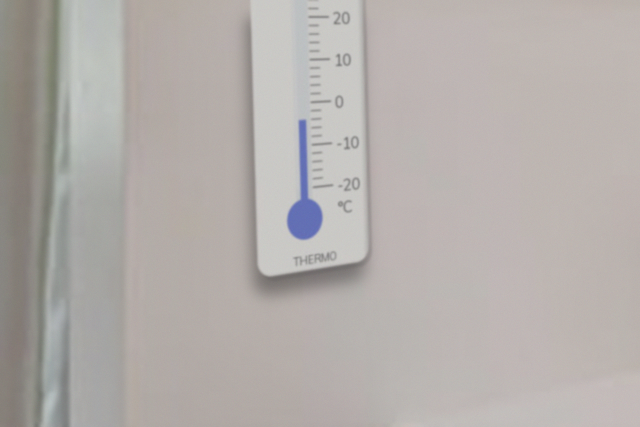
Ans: {"value": -4, "unit": "°C"}
